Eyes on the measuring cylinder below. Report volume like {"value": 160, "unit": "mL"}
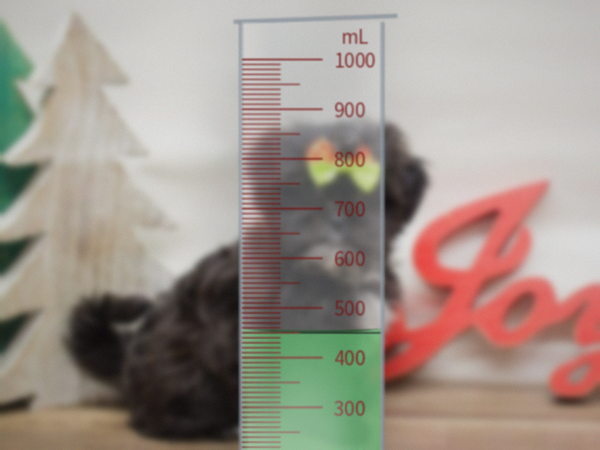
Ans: {"value": 450, "unit": "mL"}
